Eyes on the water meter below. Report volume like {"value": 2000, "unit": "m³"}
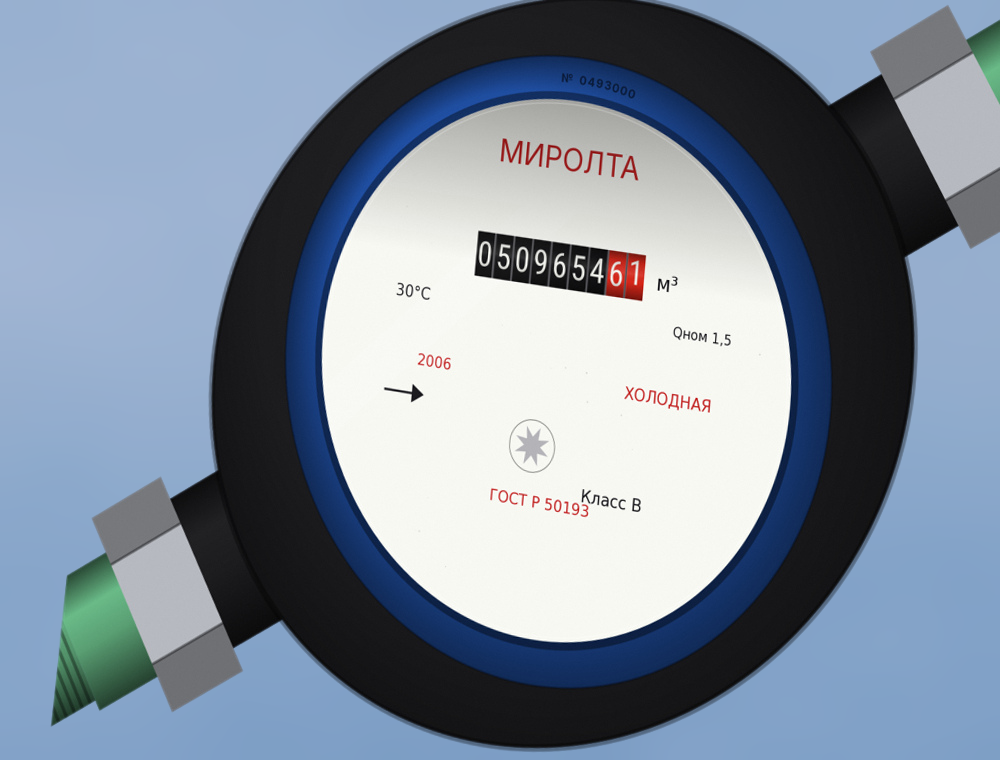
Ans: {"value": 509654.61, "unit": "m³"}
